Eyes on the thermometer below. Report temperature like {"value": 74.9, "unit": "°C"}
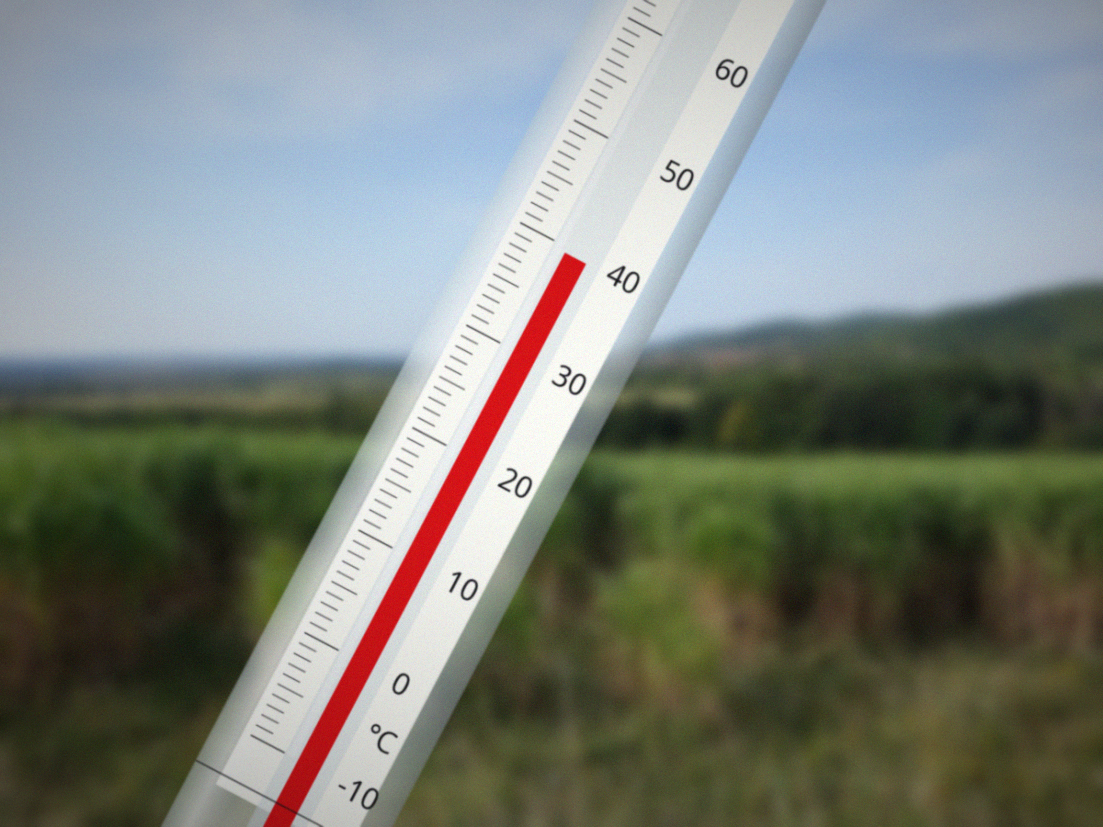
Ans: {"value": 39.5, "unit": "°C"}
